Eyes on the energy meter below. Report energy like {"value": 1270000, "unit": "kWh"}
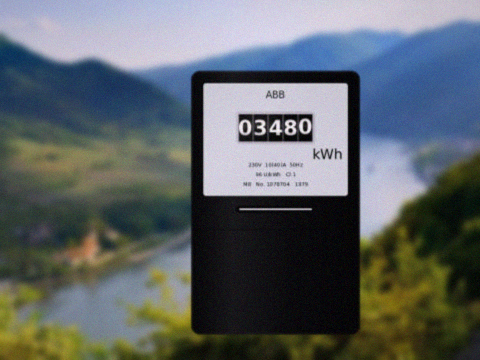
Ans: {"value": 3480, "unit": "kWh"}
